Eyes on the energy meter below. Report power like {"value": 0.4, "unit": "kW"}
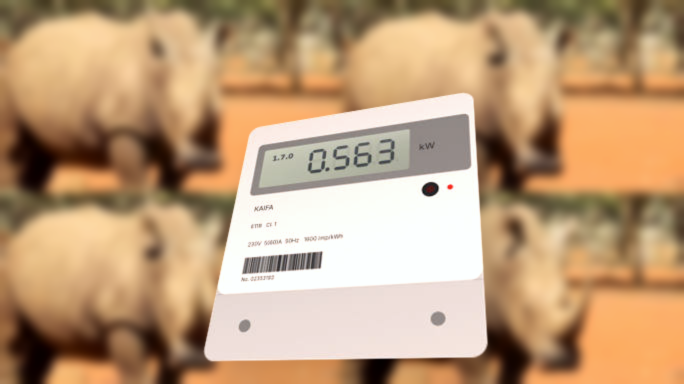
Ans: {"value": 0.563, "unit": "kW"}
